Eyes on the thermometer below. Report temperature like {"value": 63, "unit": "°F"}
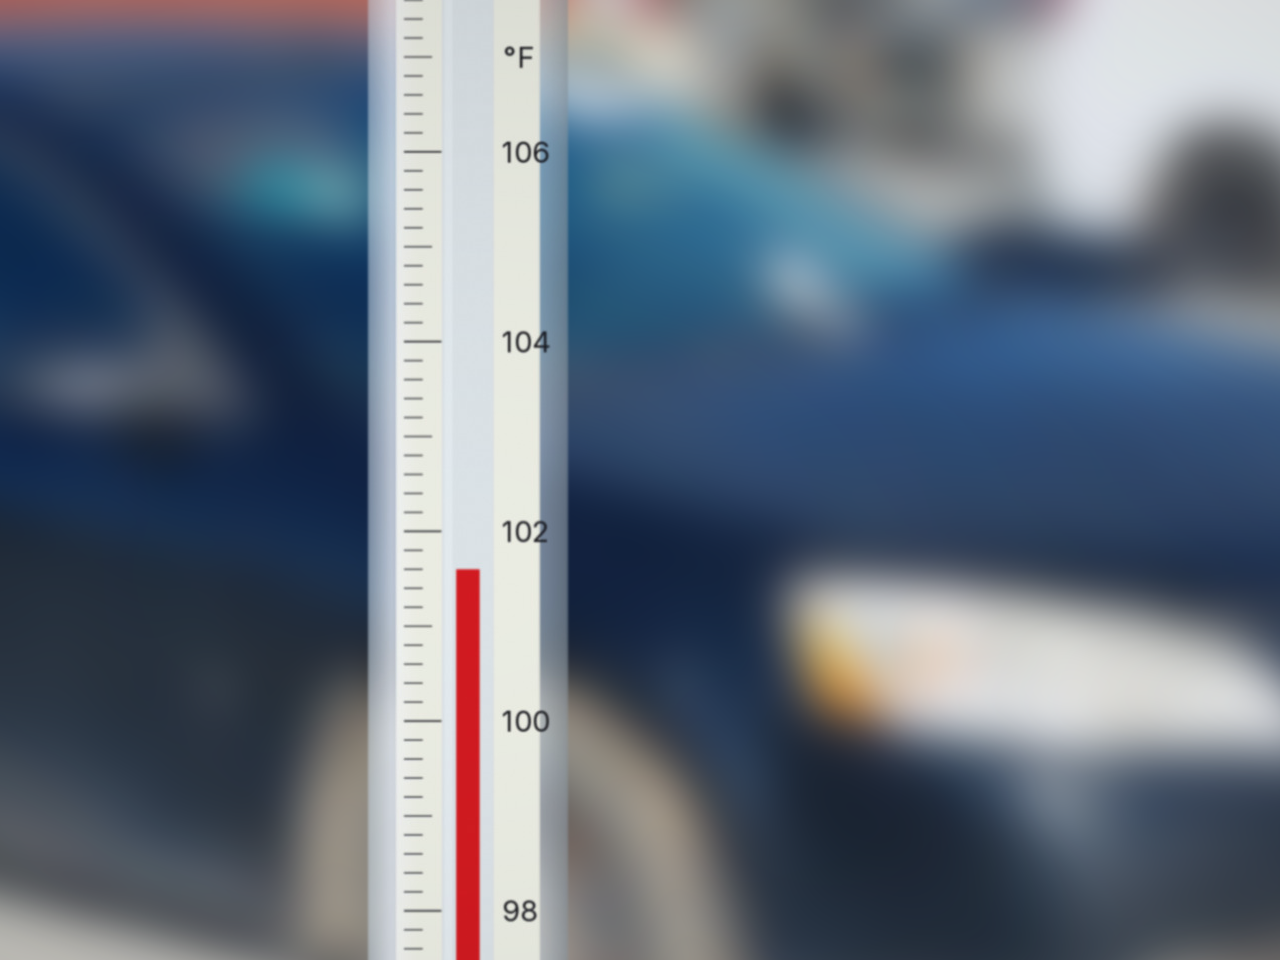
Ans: {"value": 101.6, "unit": "°F"}
